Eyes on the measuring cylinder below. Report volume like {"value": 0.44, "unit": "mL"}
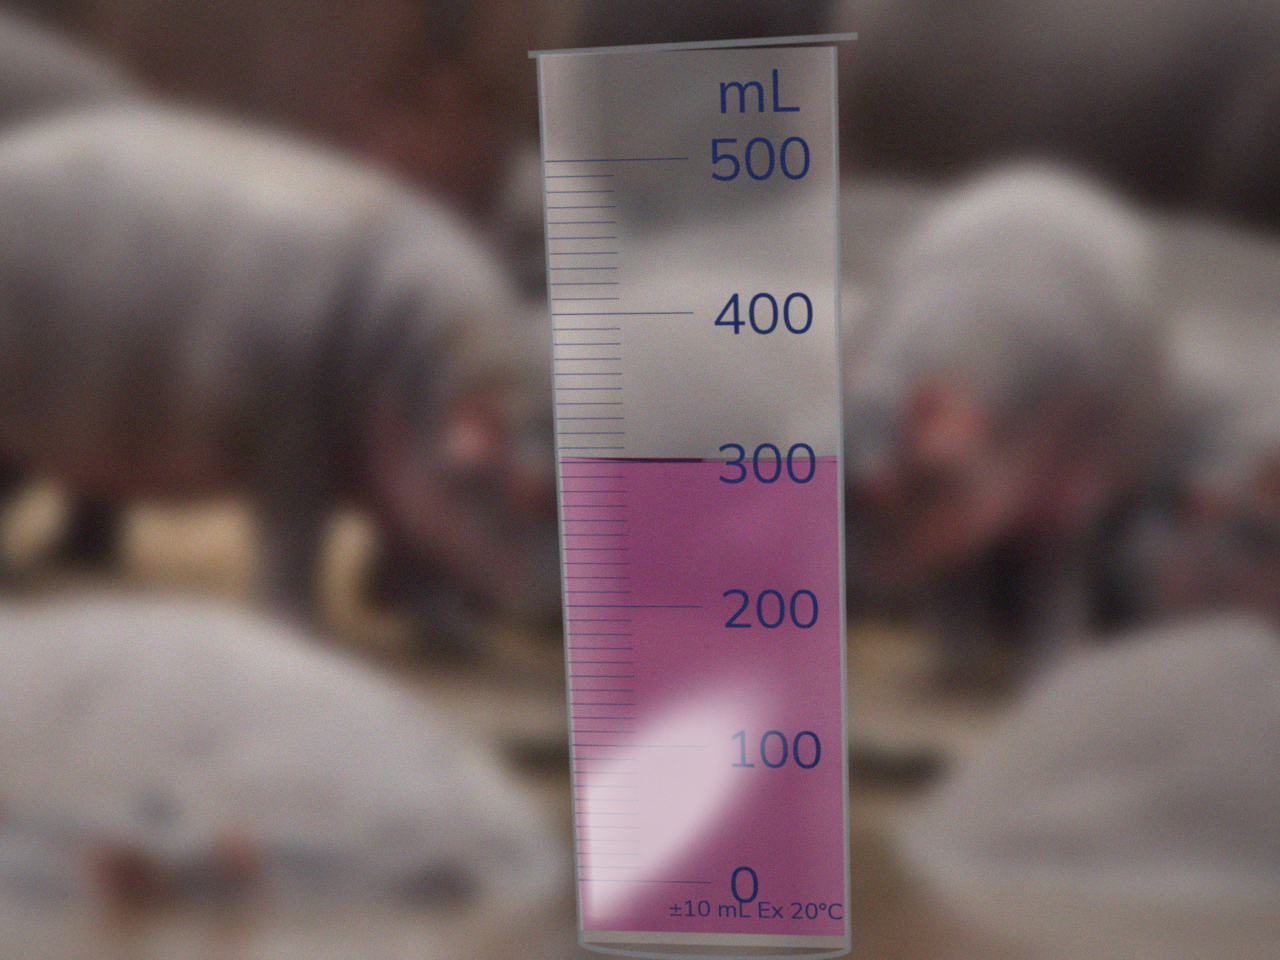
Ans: {"value": 300, "unit": "mL"}
